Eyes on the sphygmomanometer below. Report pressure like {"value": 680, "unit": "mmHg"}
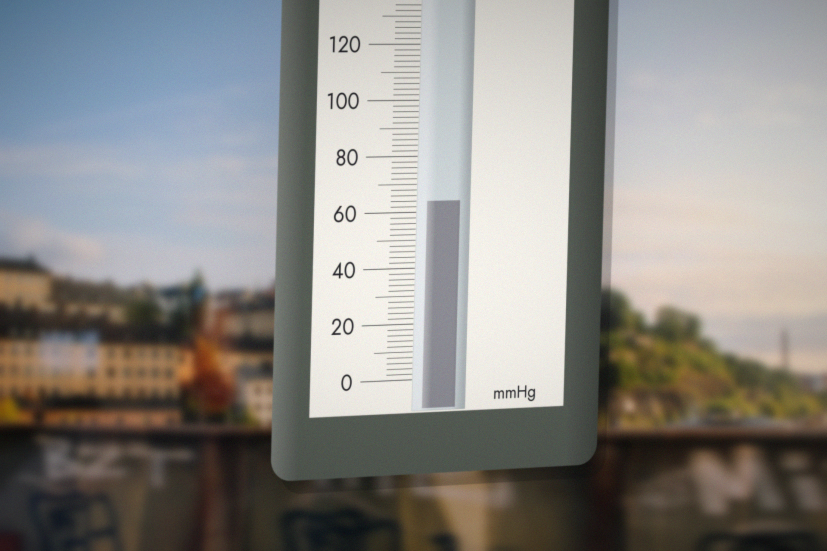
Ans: {"value": 64, "unit": "mmHg"}
